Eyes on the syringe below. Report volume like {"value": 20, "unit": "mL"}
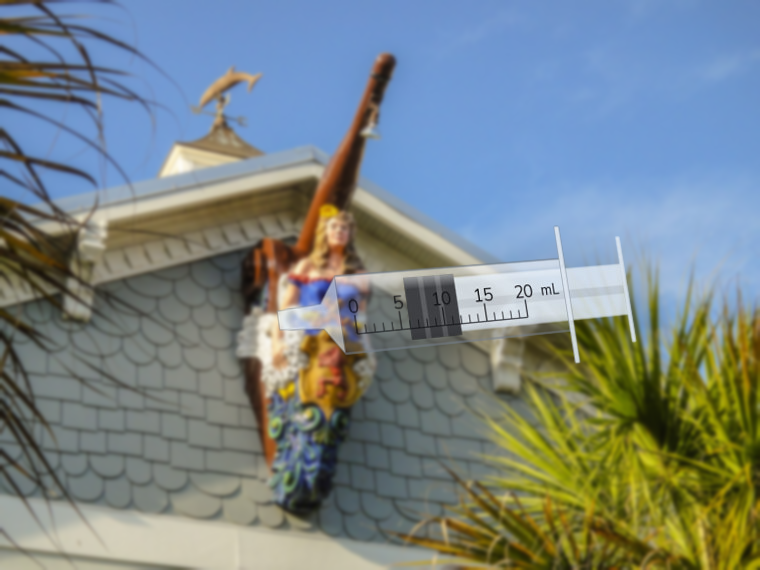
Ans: {"value": 6, "unit": "mL"}
